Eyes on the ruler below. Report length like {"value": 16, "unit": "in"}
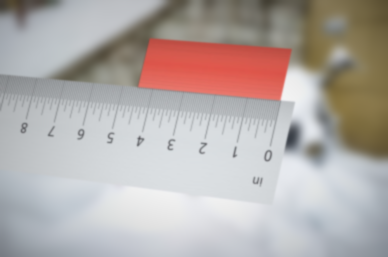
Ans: {"value": 4.5, "unit": "in"}
